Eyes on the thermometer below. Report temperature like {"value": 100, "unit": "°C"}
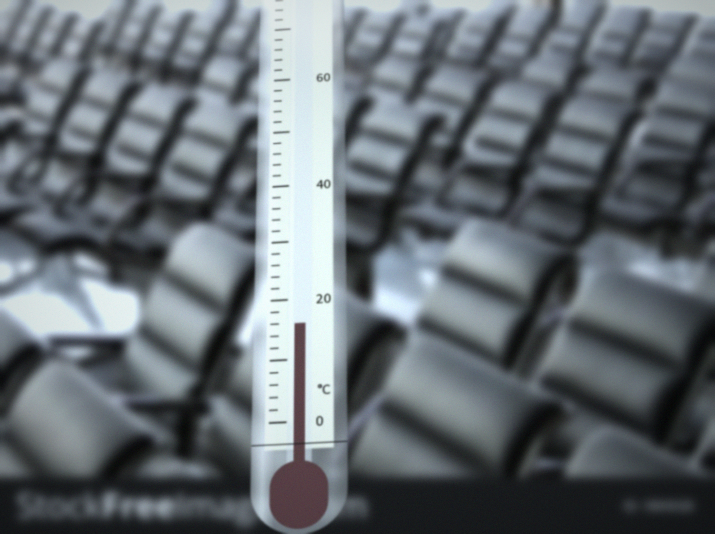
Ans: {"value": 16, "unit": "°C"}
